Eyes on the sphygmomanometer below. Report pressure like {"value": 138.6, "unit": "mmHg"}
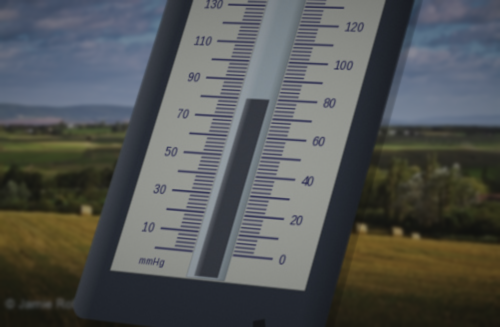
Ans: {"value": 80, "unit": "mmHg"}
